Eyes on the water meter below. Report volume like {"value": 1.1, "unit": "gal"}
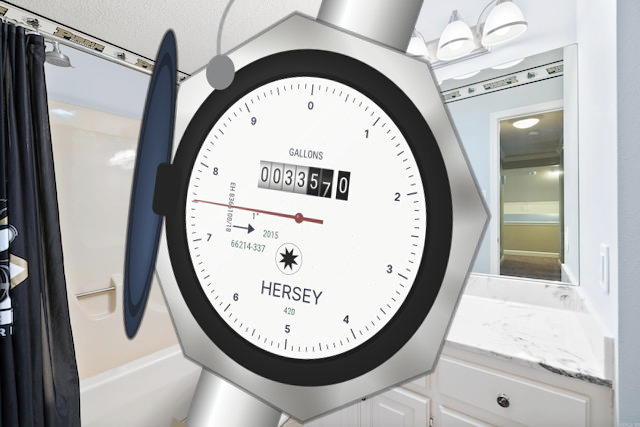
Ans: {"value": 33567.5, "unit": "gal"}
